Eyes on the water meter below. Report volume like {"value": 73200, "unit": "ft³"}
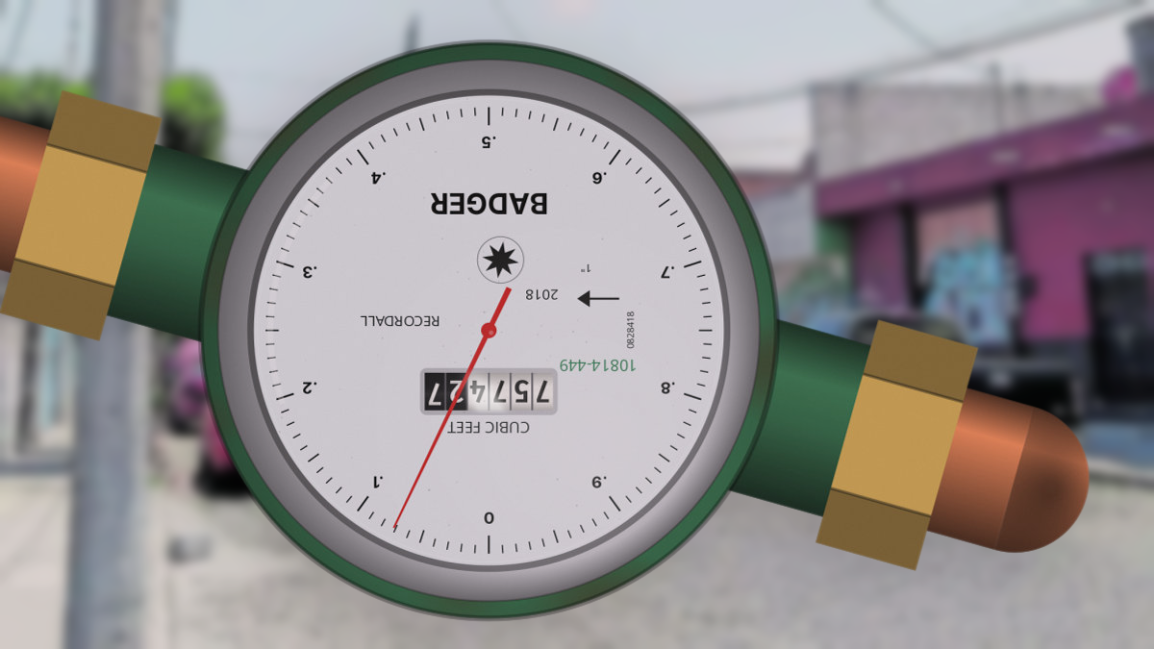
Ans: {"value": 757427.07, "unit": "ft³"}
